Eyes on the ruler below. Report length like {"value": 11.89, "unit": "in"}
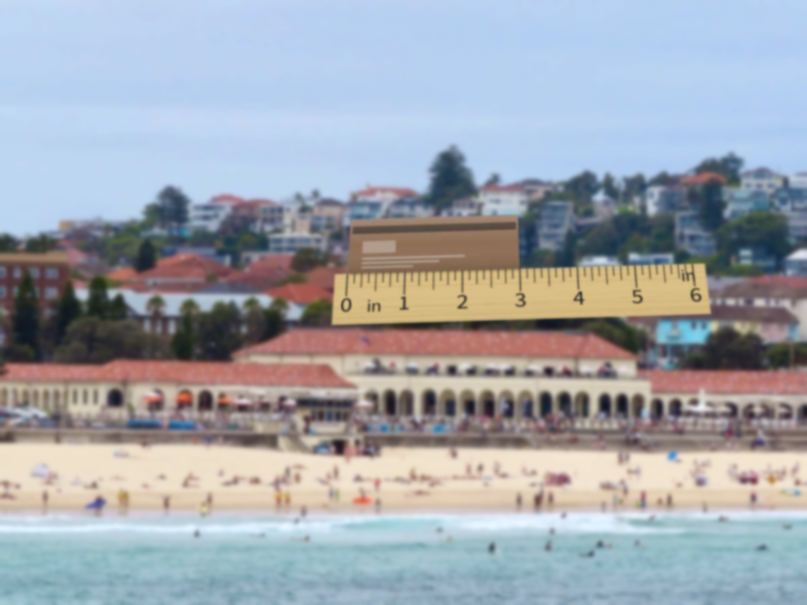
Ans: {"value": 3, "unit": "in"}
